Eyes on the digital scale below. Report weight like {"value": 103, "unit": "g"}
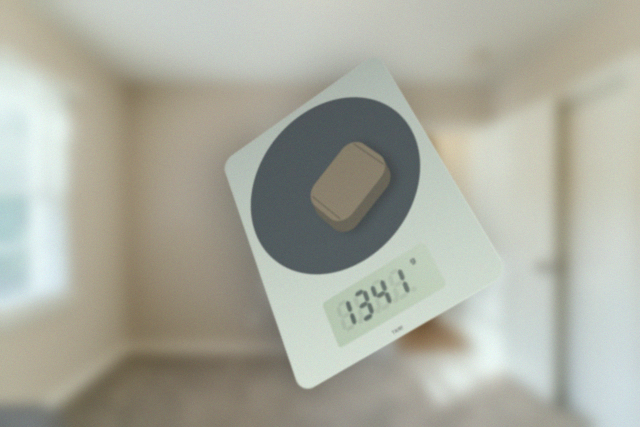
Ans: {"value": 1341, "unit": "g"}
